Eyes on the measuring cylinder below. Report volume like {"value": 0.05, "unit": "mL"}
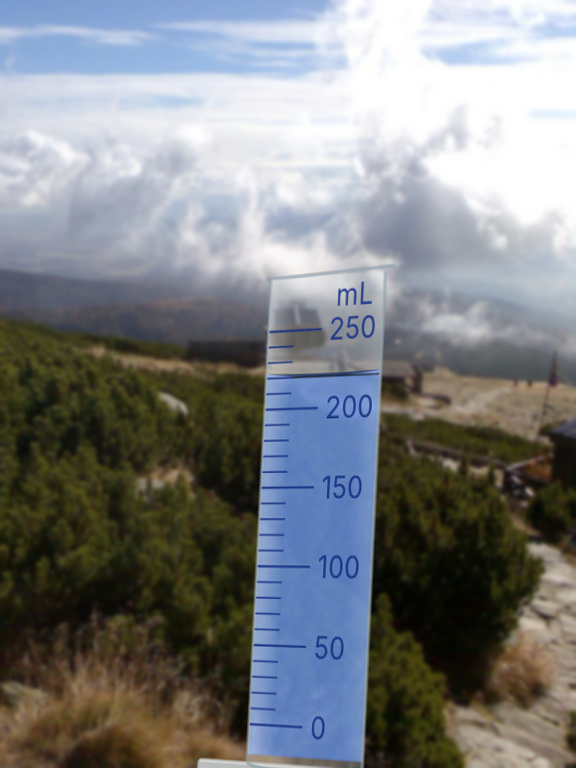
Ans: {"value": 220, "unit": "mL"}
